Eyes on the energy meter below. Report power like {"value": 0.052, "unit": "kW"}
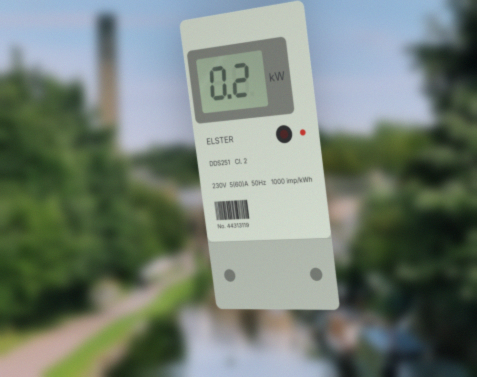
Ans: {"value": 0.2, "unit": "kW"}
